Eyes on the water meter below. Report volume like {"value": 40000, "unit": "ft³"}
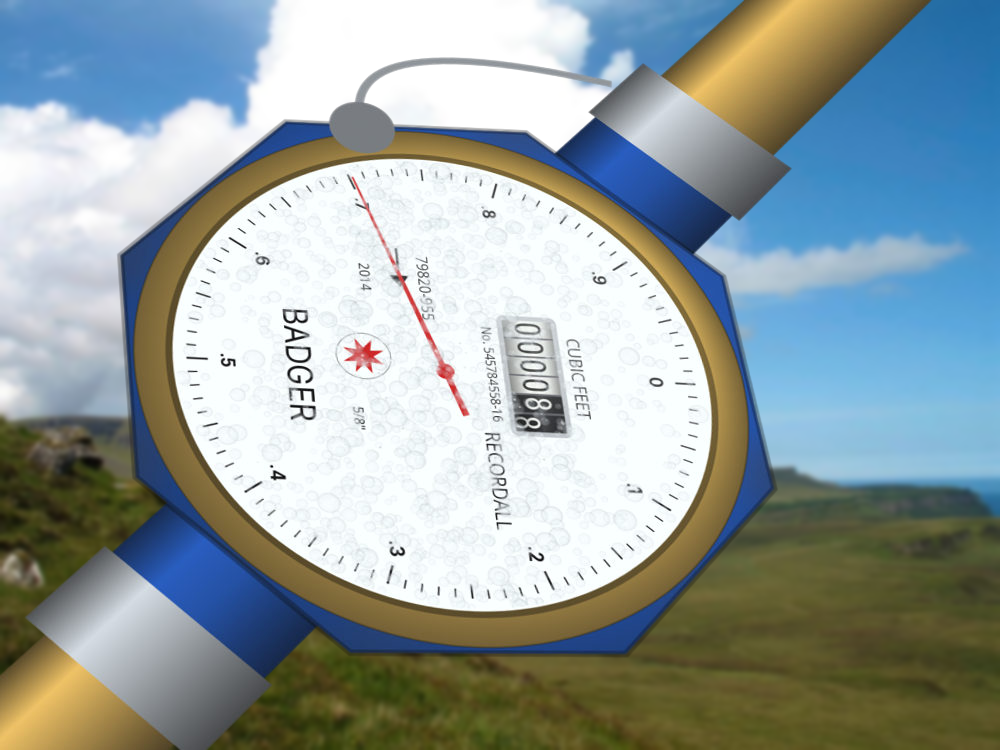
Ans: {"value": 87.70, "unit": "ft³"}
